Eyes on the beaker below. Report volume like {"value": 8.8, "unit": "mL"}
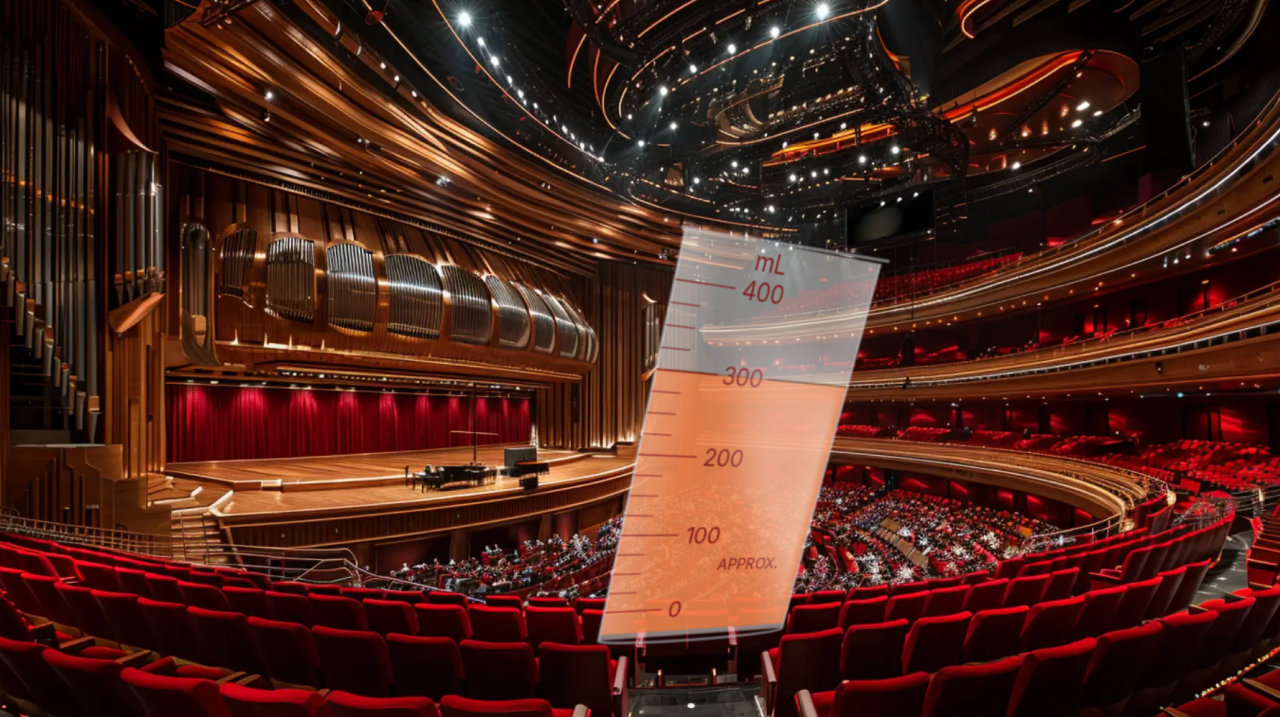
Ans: {"value": 300, "unit": "mL"}
